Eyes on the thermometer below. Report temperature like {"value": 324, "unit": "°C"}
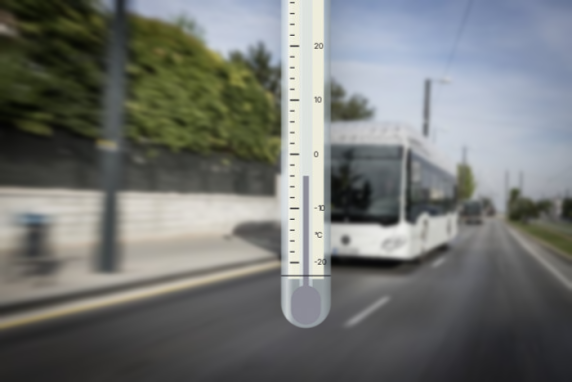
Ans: {"value": -4, "unit": "°C"}
